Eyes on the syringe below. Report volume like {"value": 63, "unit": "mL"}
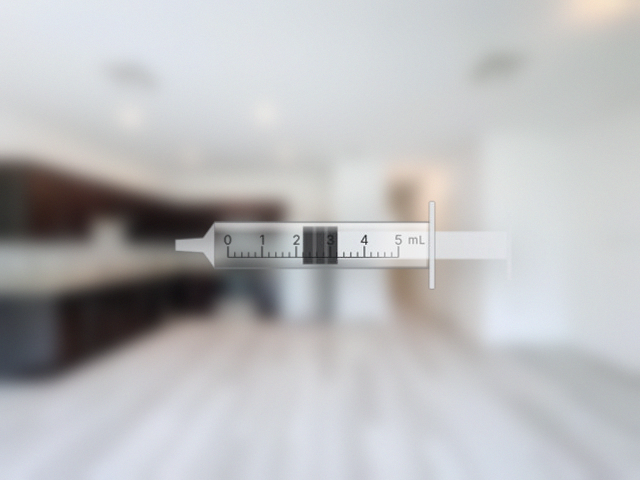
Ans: {"value": 2.2, "unit": "mL"}
